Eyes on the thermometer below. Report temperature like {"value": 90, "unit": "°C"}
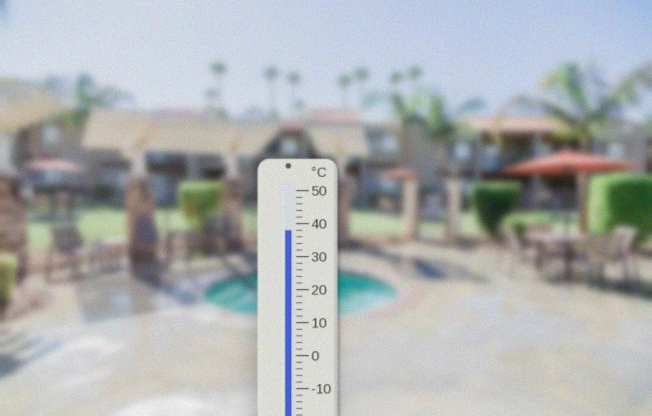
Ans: {"value": 38, "unit": "°C"}
